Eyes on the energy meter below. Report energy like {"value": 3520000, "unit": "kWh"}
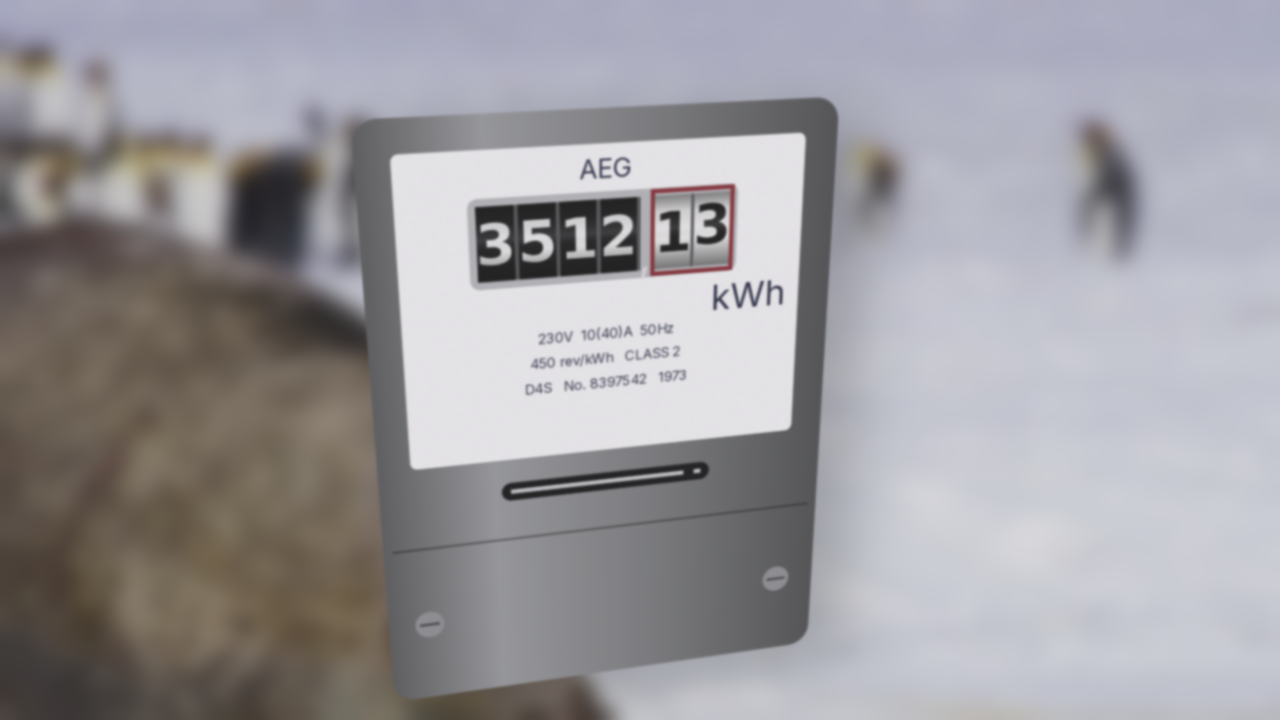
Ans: {"value": 3512.13, "unit": "kWh"}
